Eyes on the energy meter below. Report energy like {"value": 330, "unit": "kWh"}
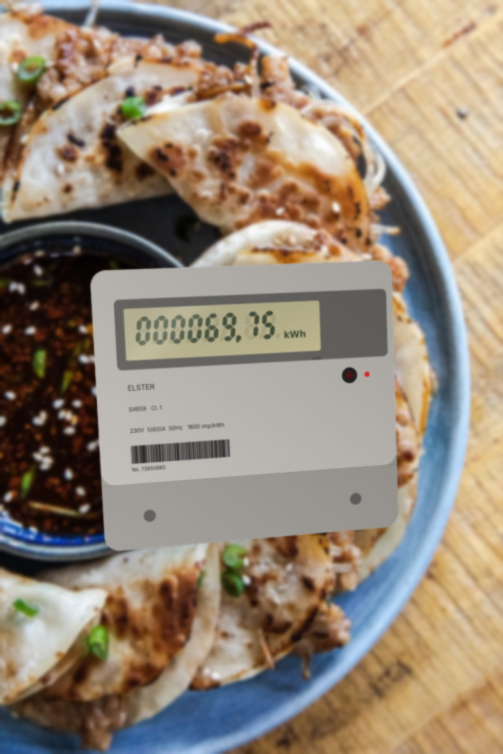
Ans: {"value": 69.75, "unit": "kWh"}
